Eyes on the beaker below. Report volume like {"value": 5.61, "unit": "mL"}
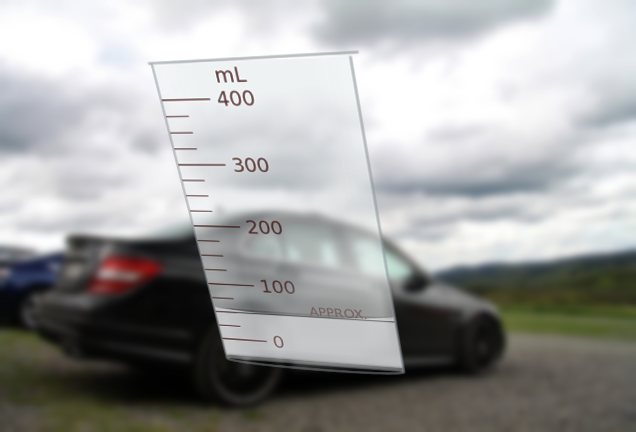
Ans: {"value": 50, "unit": "mL"}
